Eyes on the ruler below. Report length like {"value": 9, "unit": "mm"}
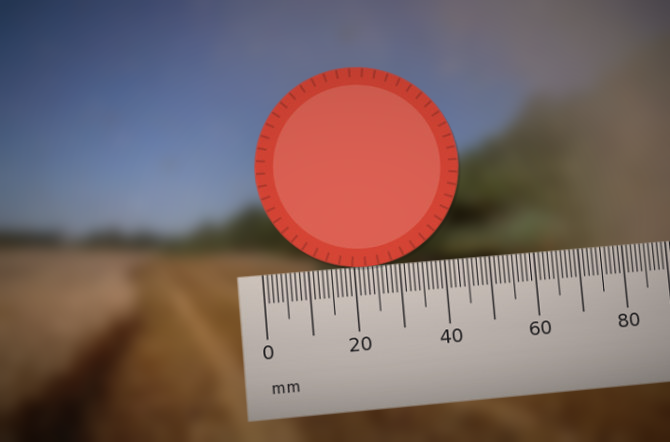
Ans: {"value": 45, "unit": "mm"}
